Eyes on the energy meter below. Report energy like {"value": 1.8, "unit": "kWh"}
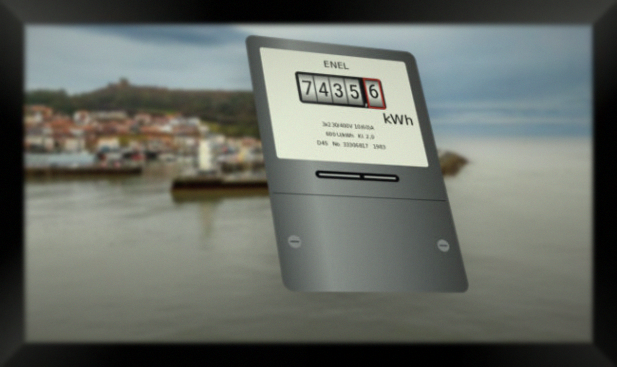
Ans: {"value": 7435.6, "unit": "kWh"}
